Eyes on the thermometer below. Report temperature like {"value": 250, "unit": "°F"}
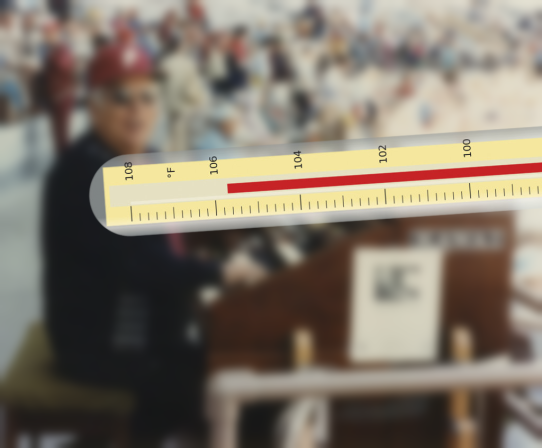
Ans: {"value": 105.7, "unit": "°F"}
